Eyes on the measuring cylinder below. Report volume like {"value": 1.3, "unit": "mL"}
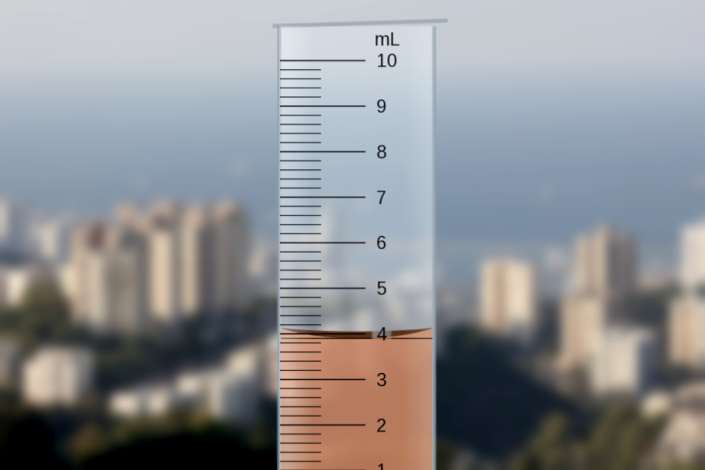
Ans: {"value": 3.9, "unit": "mL"}
